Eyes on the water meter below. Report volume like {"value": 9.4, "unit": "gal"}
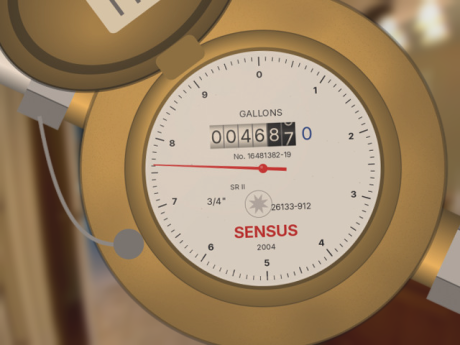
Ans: {"value": 46867.6, "unit": "gal"}
